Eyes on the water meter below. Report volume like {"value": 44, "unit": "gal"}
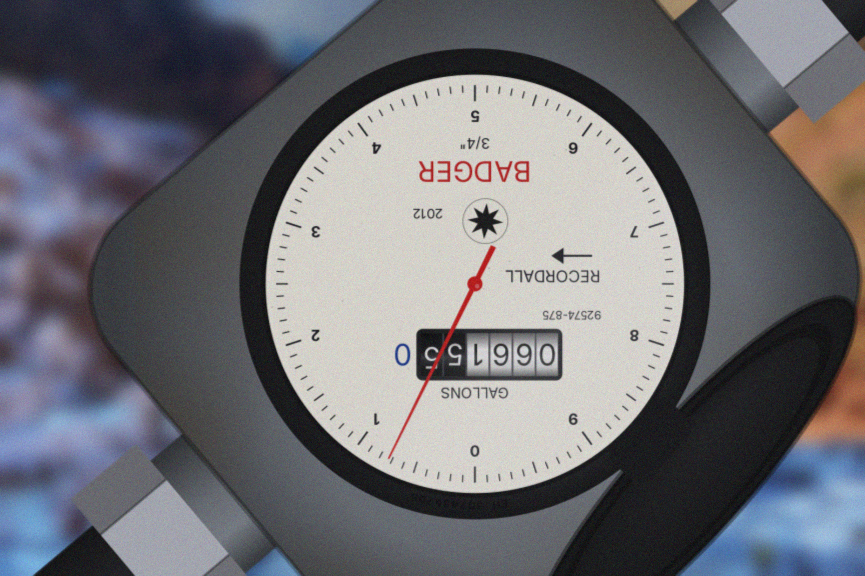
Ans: {"value": 661550.7, "unit": "gal"}
